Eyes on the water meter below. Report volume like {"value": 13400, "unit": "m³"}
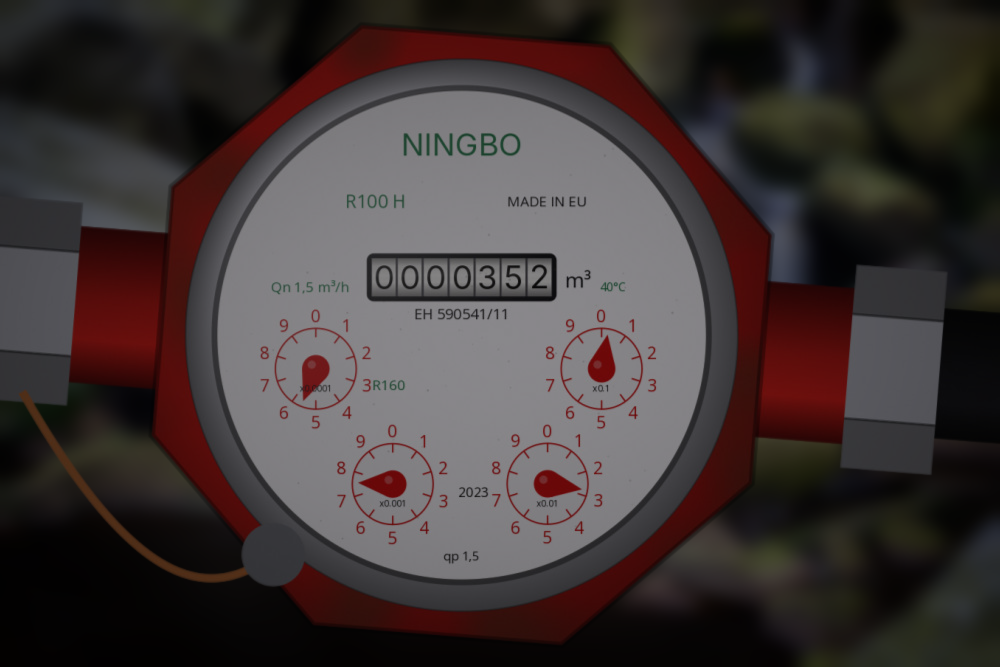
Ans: {"value": 352.0275, "unit": "m³"}
